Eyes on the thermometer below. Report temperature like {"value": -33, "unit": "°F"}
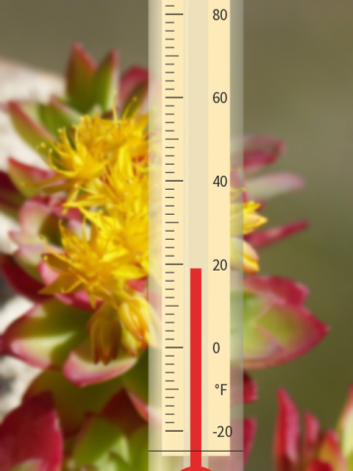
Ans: {"value": 19, "unit": "°F"}
